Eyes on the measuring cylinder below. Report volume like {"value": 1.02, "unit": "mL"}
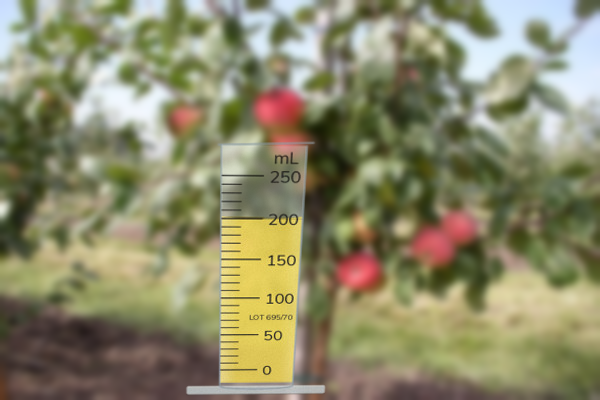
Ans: {"value": 200, "unit": "mL"}
